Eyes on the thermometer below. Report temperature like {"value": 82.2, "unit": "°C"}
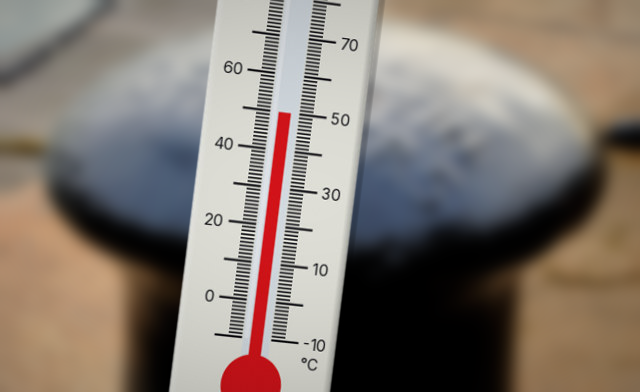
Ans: {"value": 50, "unit": "°C"}
